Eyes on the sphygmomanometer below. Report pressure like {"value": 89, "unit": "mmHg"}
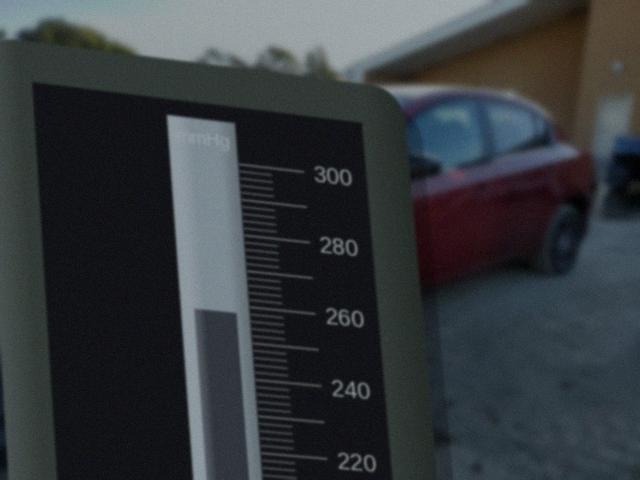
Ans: {"value": 258, "unit": "mmHg"}
